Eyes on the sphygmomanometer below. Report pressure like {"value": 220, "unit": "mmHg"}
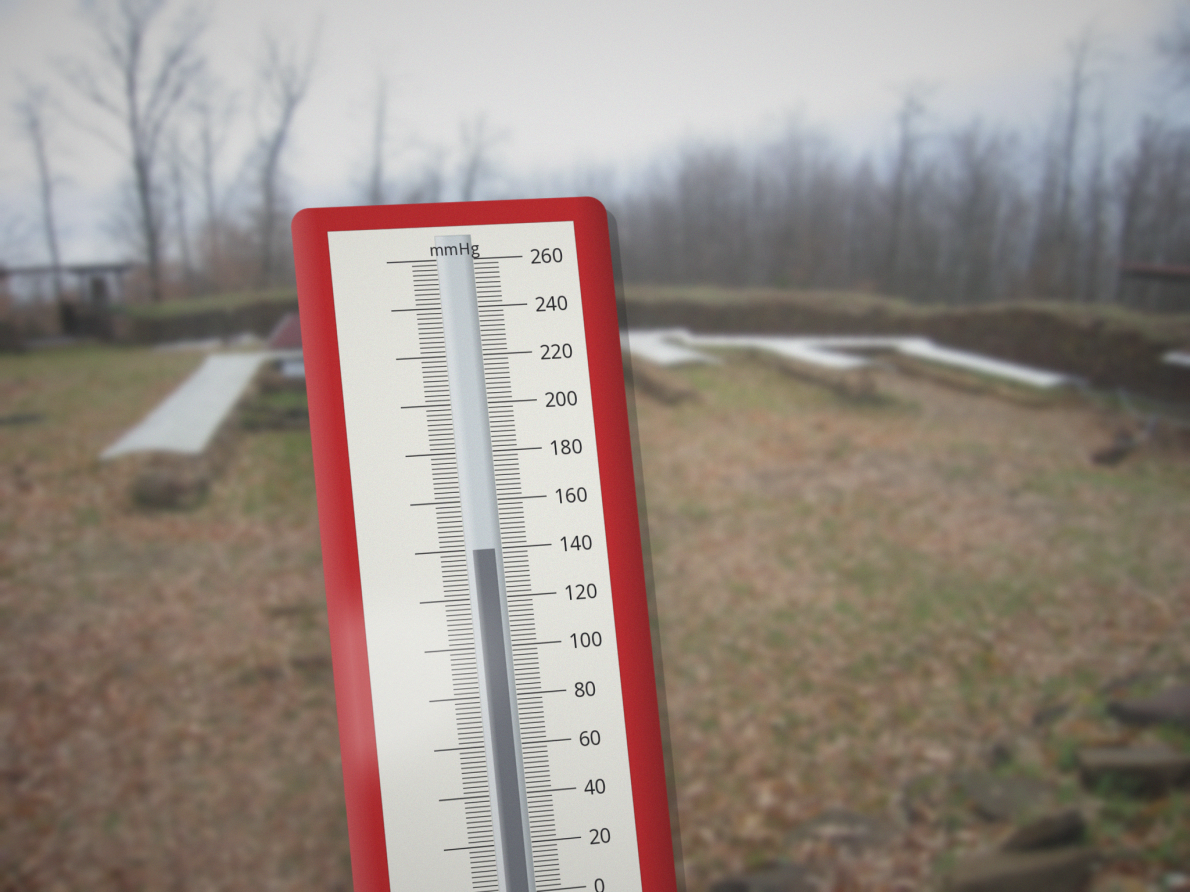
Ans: {"value": 140, "unit": "mmHg"}
